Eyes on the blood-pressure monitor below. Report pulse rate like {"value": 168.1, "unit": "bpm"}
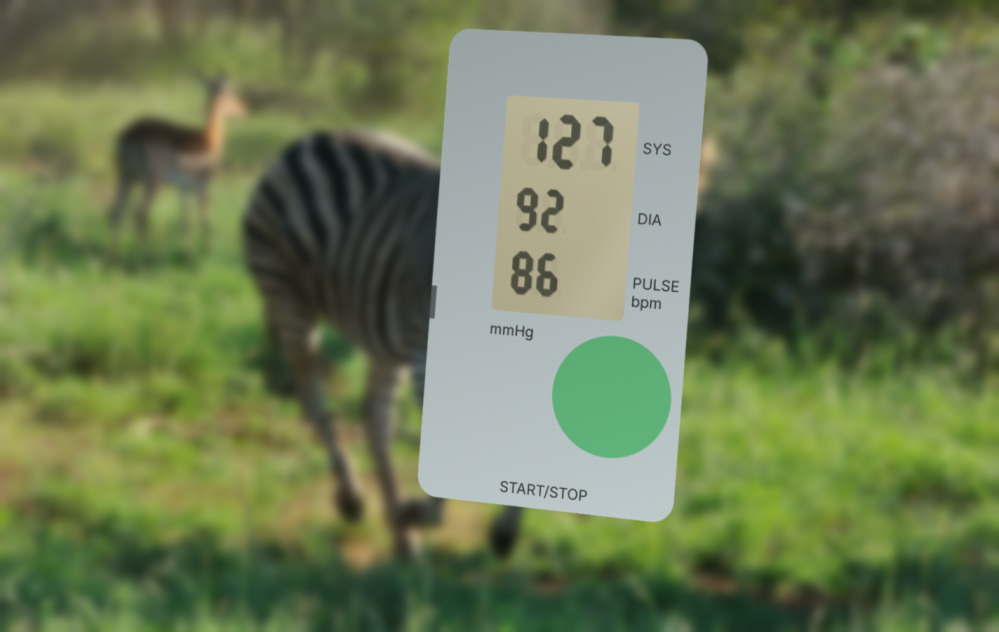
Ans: {"value": 86, "unit": "bpm"}
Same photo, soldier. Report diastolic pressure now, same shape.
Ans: {"value": 92, "unit": "mmHg"}
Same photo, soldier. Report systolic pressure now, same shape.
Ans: {"value": 127, "unit": "mmHg"}
